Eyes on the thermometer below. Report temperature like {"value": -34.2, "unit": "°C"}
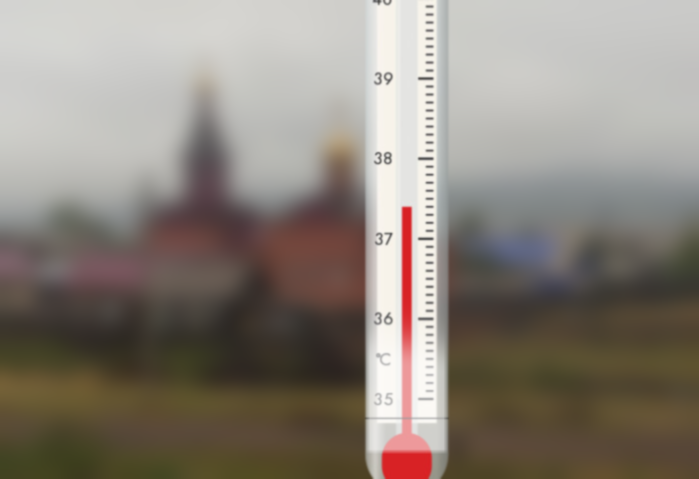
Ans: {"value": 37.4, "unit": "°C"}
